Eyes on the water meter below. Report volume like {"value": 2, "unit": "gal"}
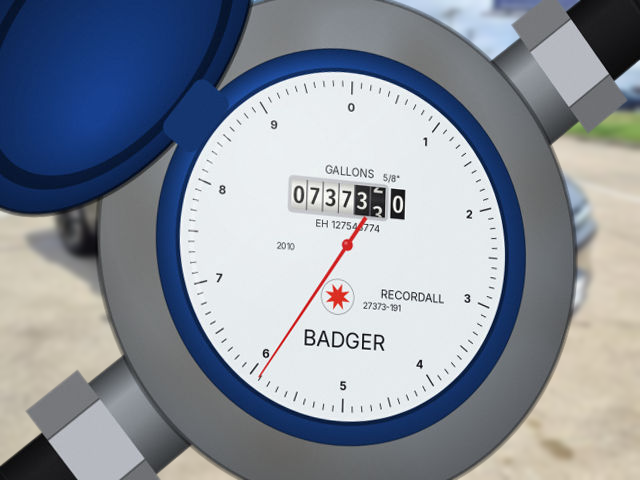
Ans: {"value": 737325.9, "unit": "gal"}
